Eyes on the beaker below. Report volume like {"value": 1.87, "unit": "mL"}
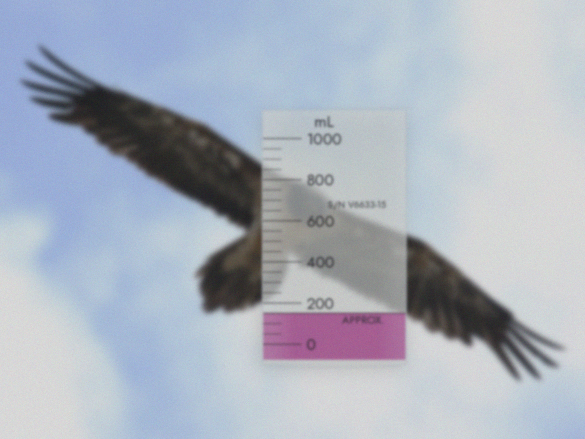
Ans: {"value": 150, "unit": "mL"}
